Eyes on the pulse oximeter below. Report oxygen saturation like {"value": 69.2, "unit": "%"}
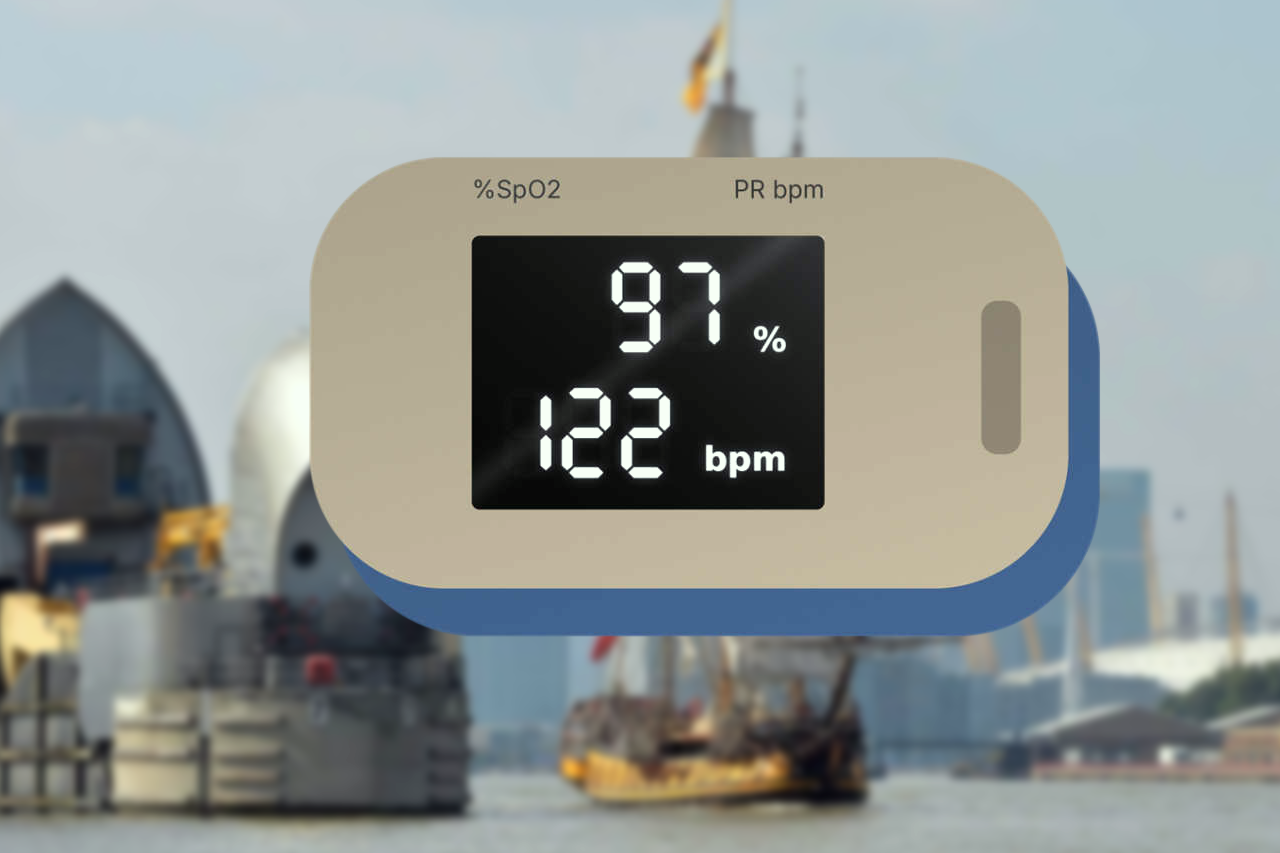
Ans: {"value": 97, "unit": "%"}
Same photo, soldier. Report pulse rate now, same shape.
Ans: {"value": 122, "unit": "bpm"}
